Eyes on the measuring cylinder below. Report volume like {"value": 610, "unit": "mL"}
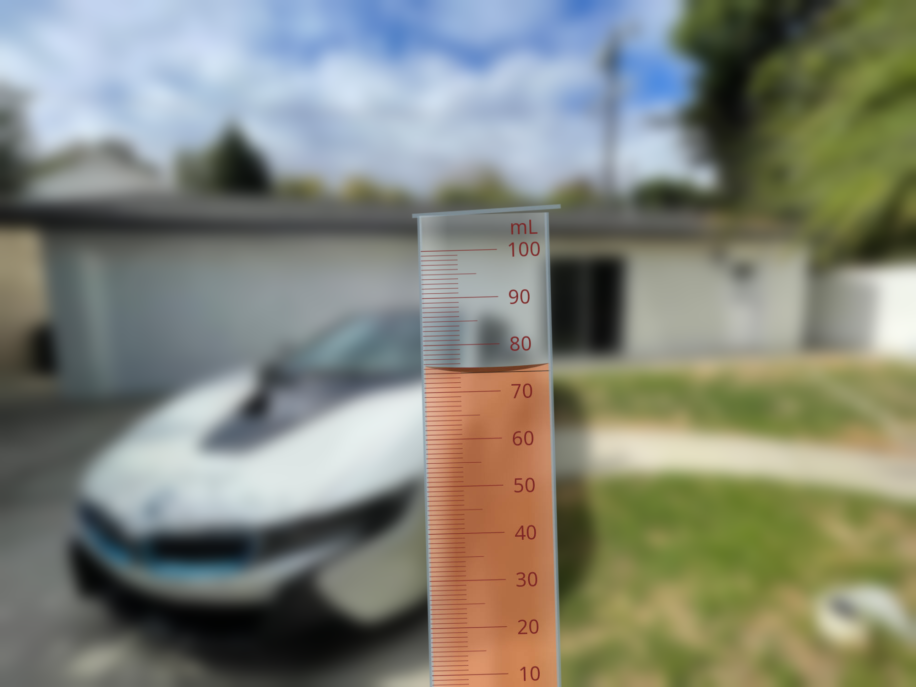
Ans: {"value": 74, "unit": "mL"}
